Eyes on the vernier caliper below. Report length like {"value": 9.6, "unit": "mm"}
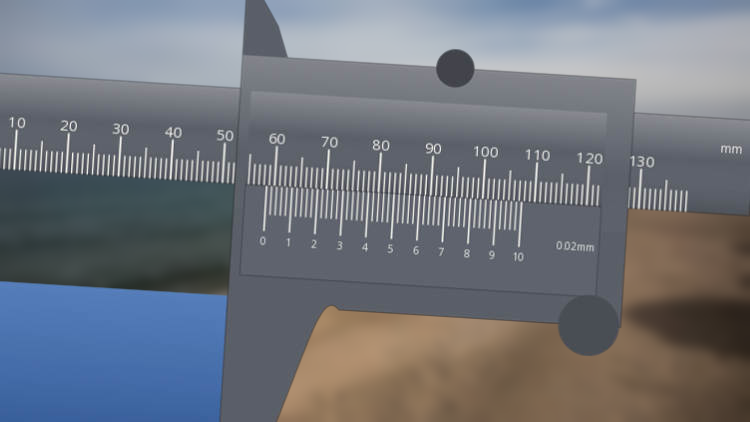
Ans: {"value": 58.5, "unit": "mm"}
